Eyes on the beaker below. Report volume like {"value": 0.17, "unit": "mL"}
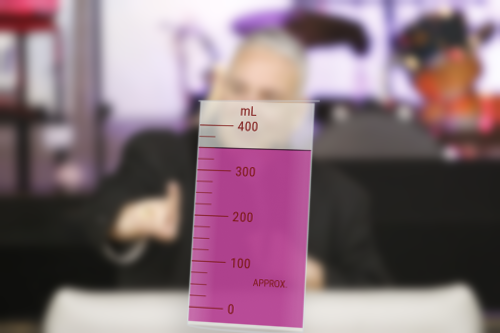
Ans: {"value": 350, "unit": "mL"}
